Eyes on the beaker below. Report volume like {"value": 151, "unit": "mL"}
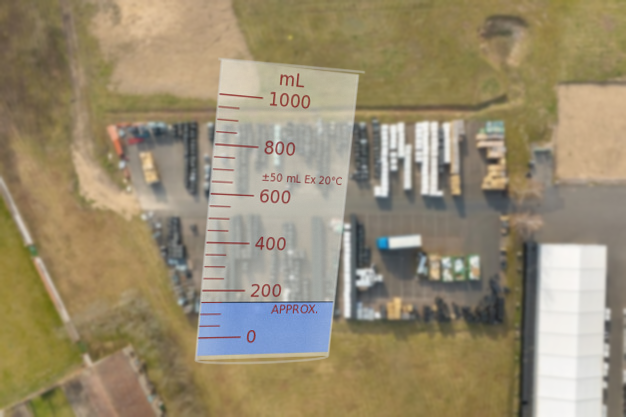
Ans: {"value": 150, "unit": "mL"}
